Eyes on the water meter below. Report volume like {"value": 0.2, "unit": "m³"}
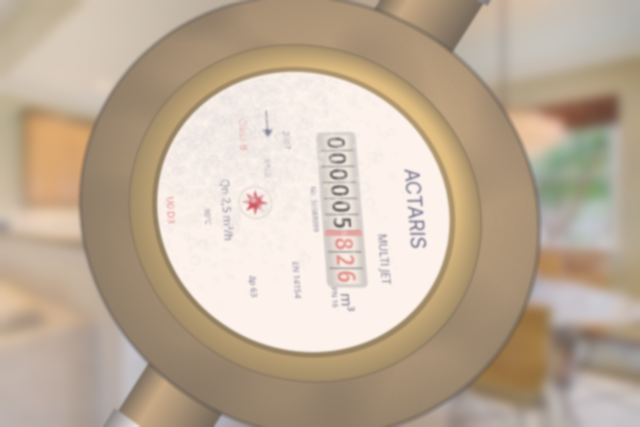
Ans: {"value": 5.826, "unit": "m³"}
